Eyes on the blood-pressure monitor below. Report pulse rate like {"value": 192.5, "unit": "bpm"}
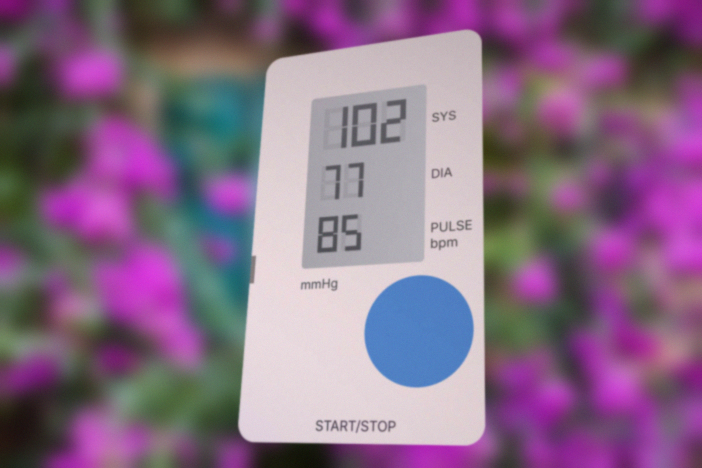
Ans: {"value": 85, "unit": "bpm"}
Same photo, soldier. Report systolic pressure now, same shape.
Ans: {"value": 102, "unit": "mmHg"}
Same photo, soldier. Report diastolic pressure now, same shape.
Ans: {"value": 77, "unit": "mmHg"}
